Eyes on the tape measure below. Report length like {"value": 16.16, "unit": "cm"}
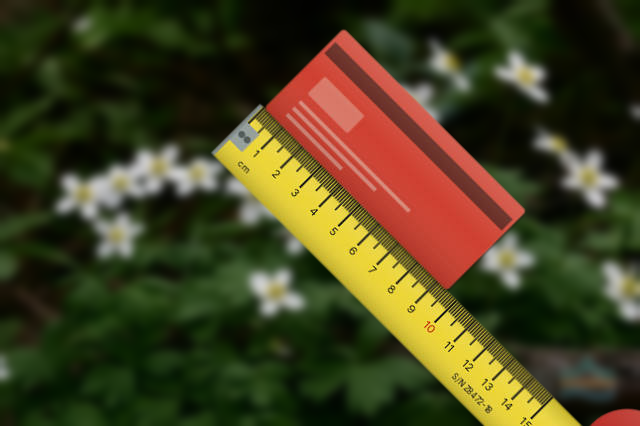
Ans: {"value": 9.5, "unit": "cm"}
